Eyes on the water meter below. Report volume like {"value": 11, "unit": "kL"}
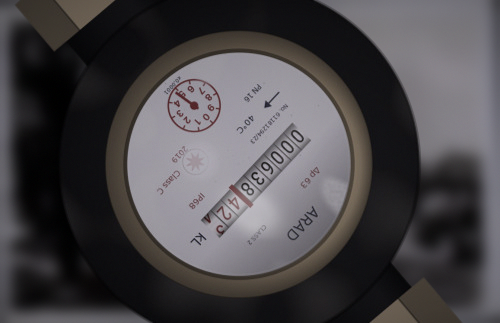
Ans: {"value": 638.4234, "unit": "kL"}
